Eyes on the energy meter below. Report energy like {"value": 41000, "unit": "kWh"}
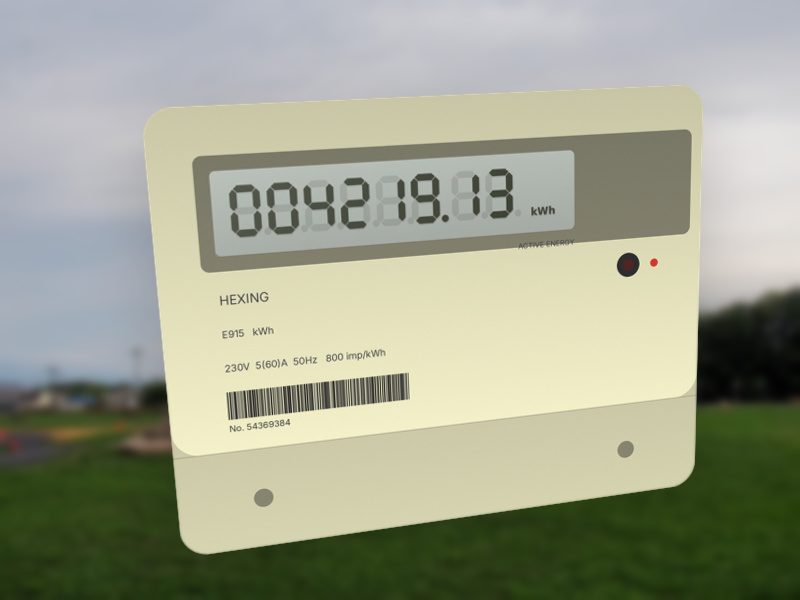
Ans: {"value": 4219.13, "unit": "kWh"}
